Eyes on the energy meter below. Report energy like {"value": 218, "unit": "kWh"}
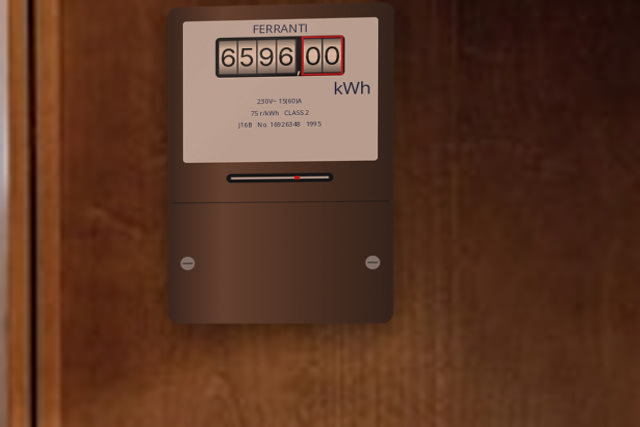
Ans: {"value": 6596.00, "unit": "kWh"}
